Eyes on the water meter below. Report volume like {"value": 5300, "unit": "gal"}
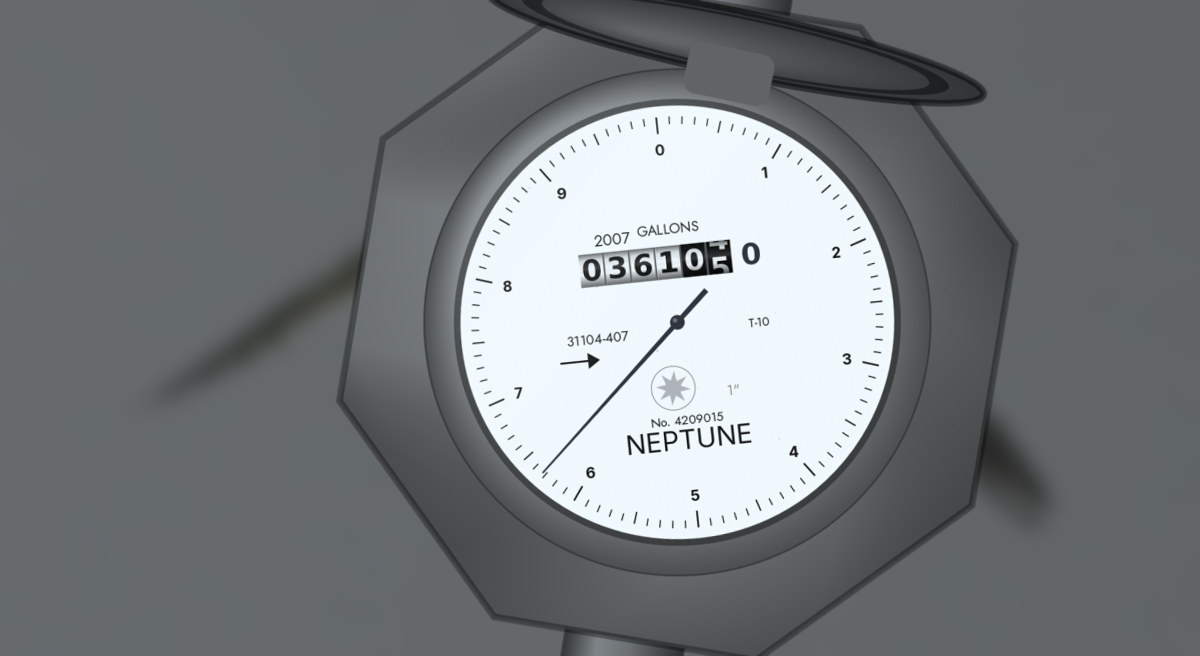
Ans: {"value": 361046.3, "unit": "gal"}
